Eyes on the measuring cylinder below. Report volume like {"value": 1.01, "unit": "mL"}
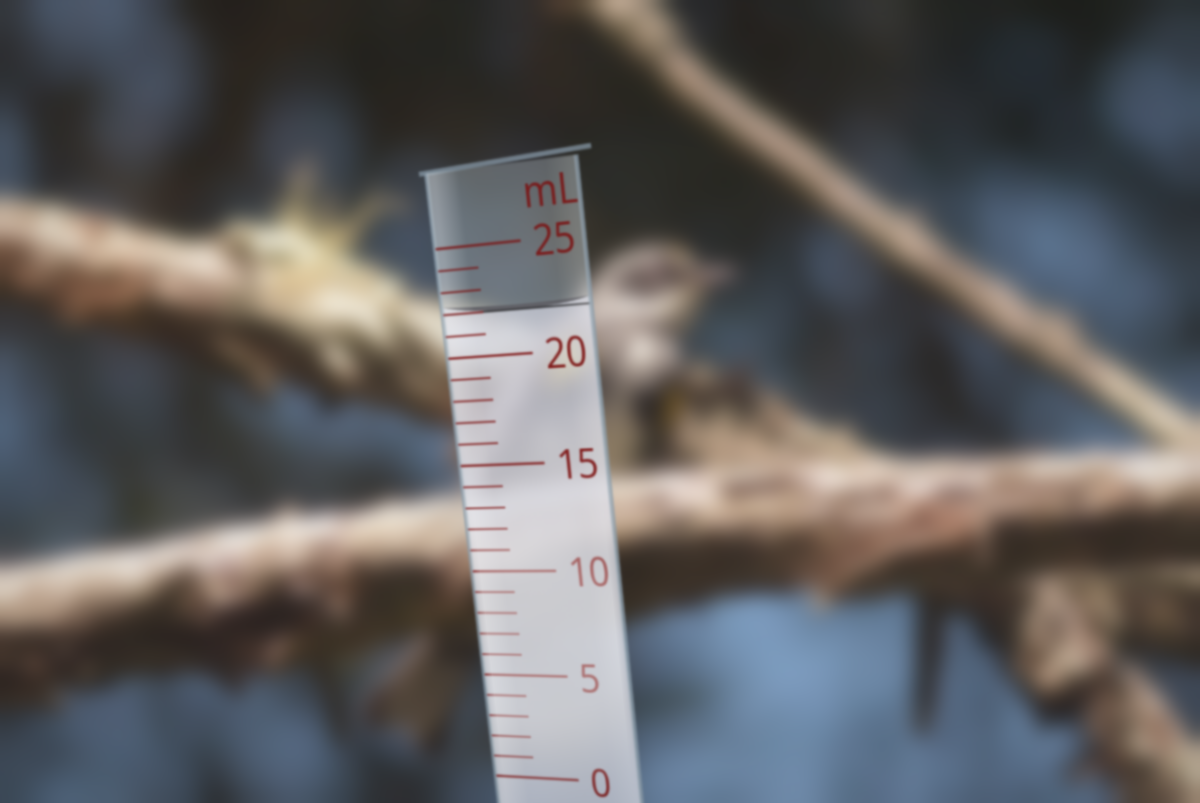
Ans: {"value": 22, "unit": "mL"}
